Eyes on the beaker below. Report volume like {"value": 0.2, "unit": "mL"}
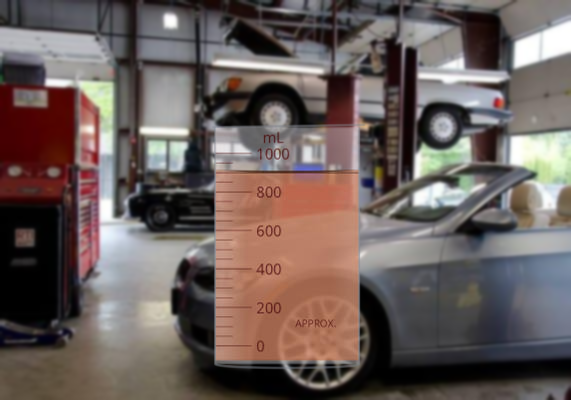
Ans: {"value": 900, "unit": "mL"}
